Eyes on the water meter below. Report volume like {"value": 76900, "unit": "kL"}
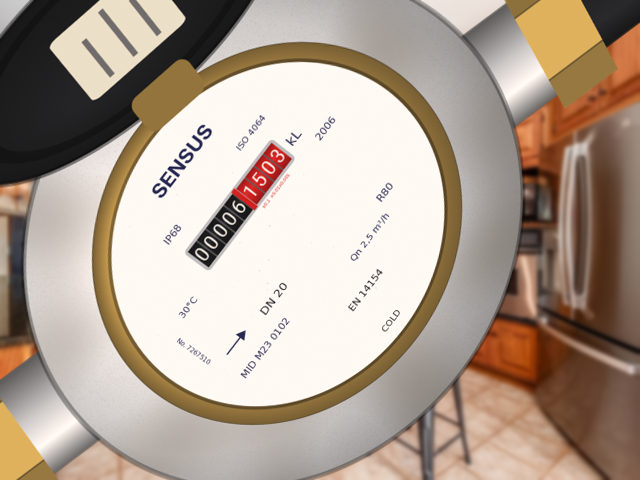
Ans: {"value": 6.1503, "unit": "kL"}
